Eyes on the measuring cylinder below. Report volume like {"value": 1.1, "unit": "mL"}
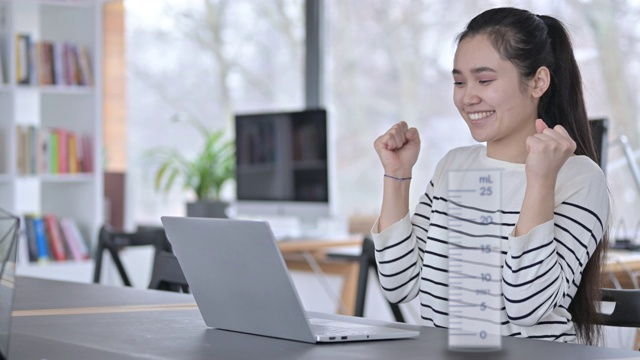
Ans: {"value": 15, "unit": "mL"}
